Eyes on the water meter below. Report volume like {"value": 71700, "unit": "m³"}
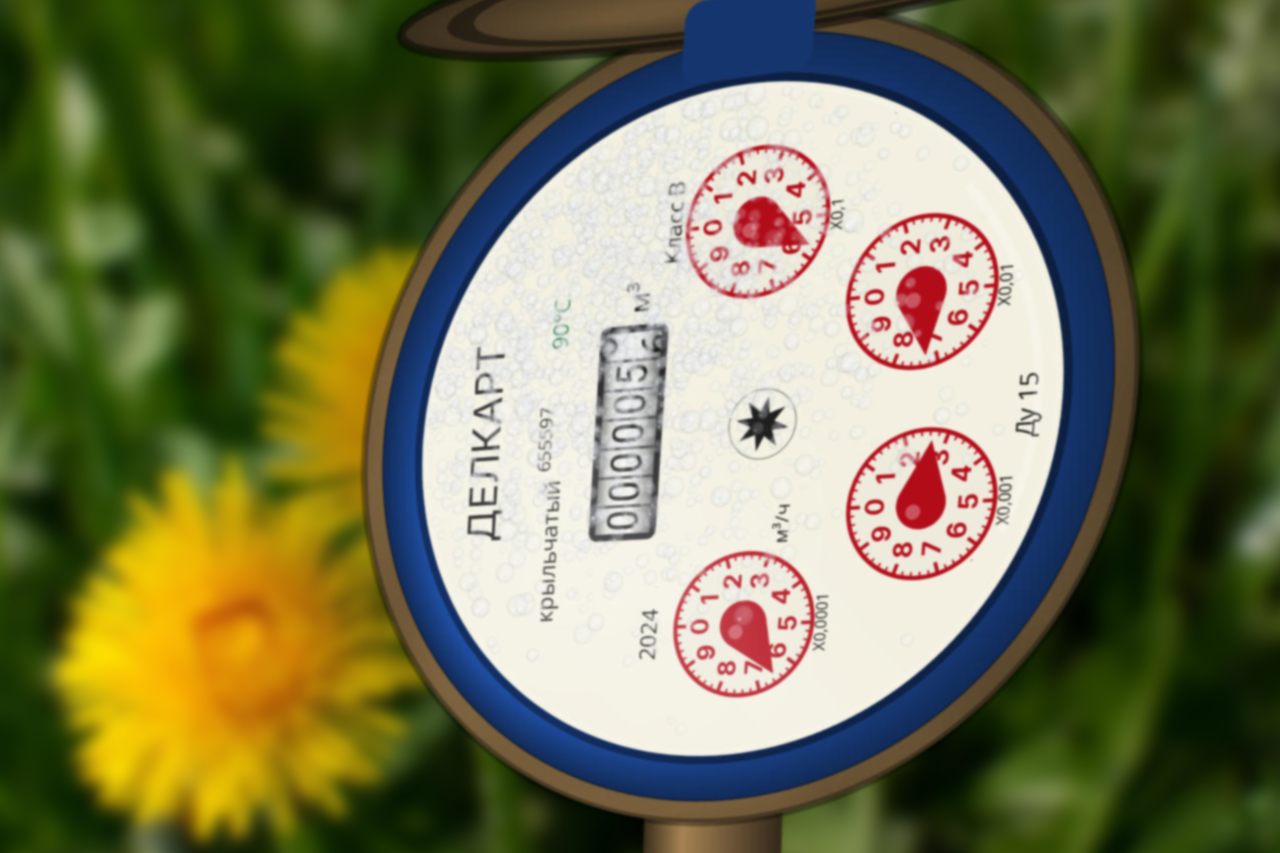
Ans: {"value": 55.5726, "unit": "m³"}
